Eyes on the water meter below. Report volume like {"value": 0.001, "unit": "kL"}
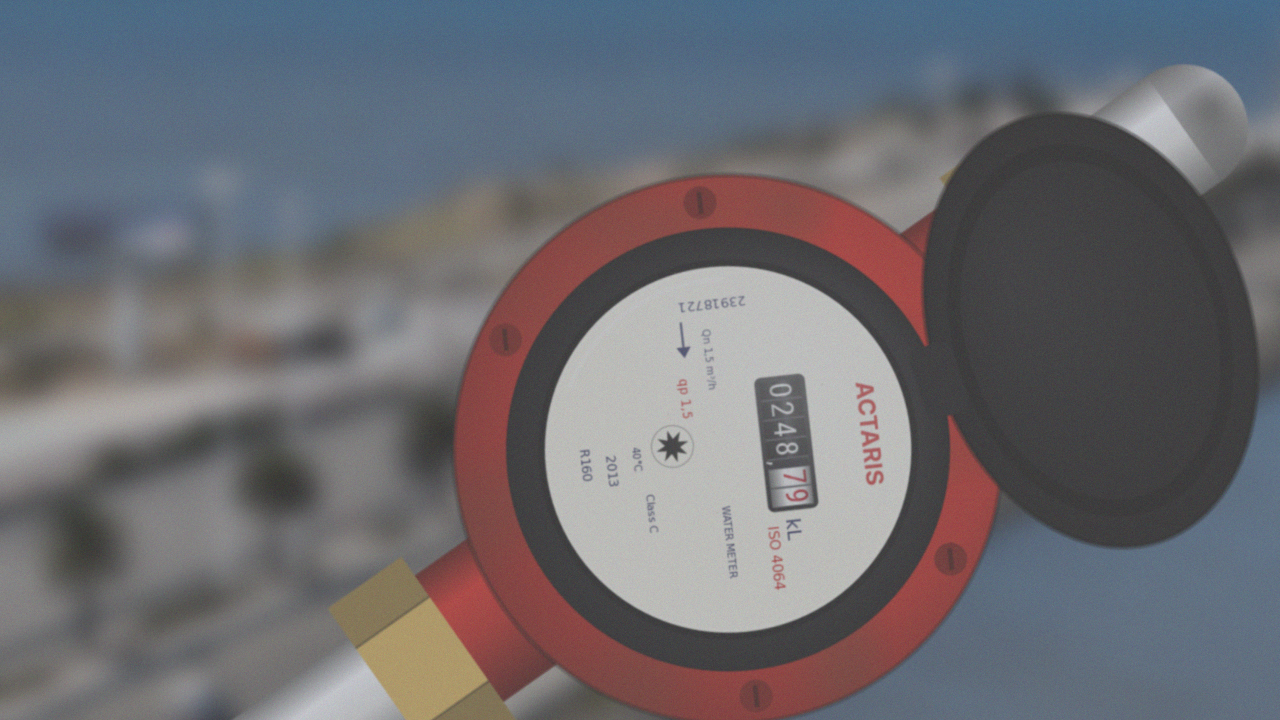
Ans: {"value": 248.79, "unit": "kL"}
